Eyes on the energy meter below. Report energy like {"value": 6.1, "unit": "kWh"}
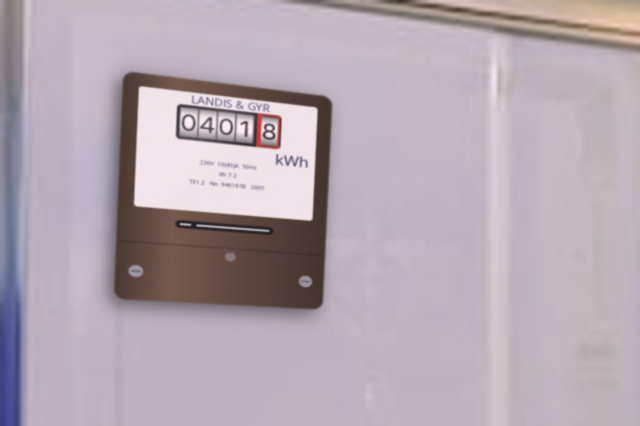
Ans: {"value": 401.8, "unit": "kWh"}
